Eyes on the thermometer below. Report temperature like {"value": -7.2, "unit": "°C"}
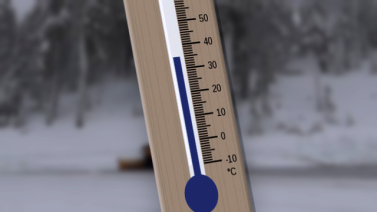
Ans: {"value": 35, "unit": "°C"}
